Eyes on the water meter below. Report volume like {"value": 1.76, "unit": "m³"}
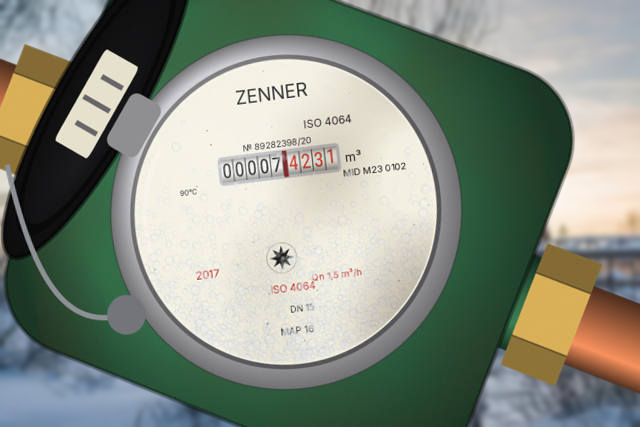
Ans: {"value": 7.4231, "unit": "m³"}
